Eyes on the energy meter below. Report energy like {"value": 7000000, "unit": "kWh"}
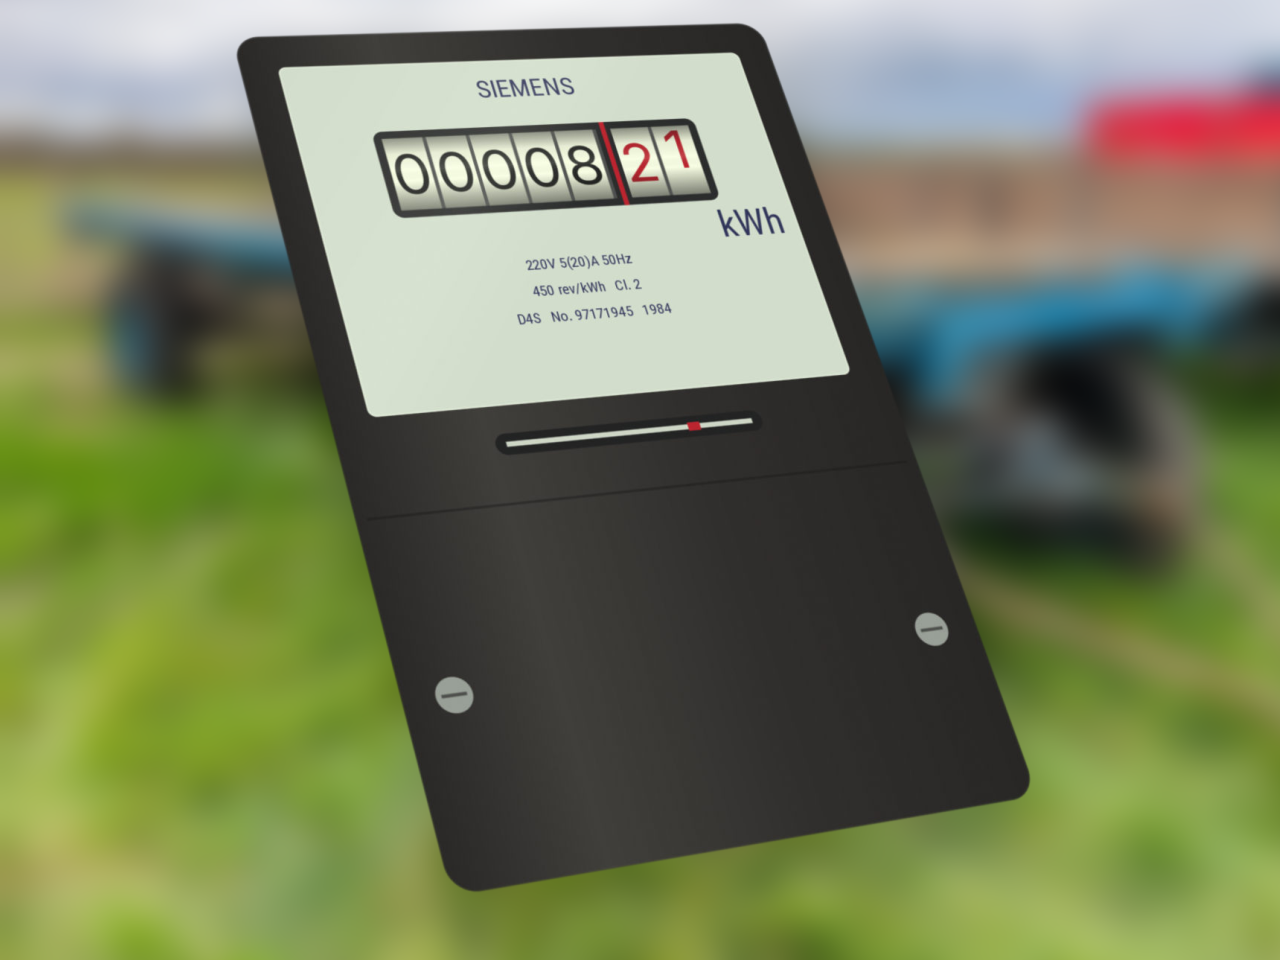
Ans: {"value": 8.21, "unit": "kWh"}
